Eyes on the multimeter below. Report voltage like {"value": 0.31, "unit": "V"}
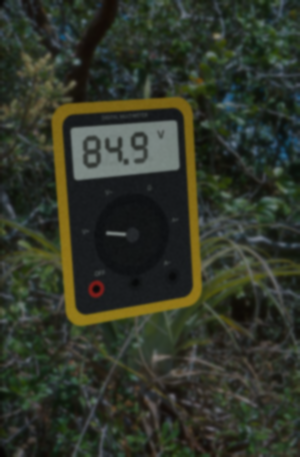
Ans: {"value": 84.9, "unit": "V"}
